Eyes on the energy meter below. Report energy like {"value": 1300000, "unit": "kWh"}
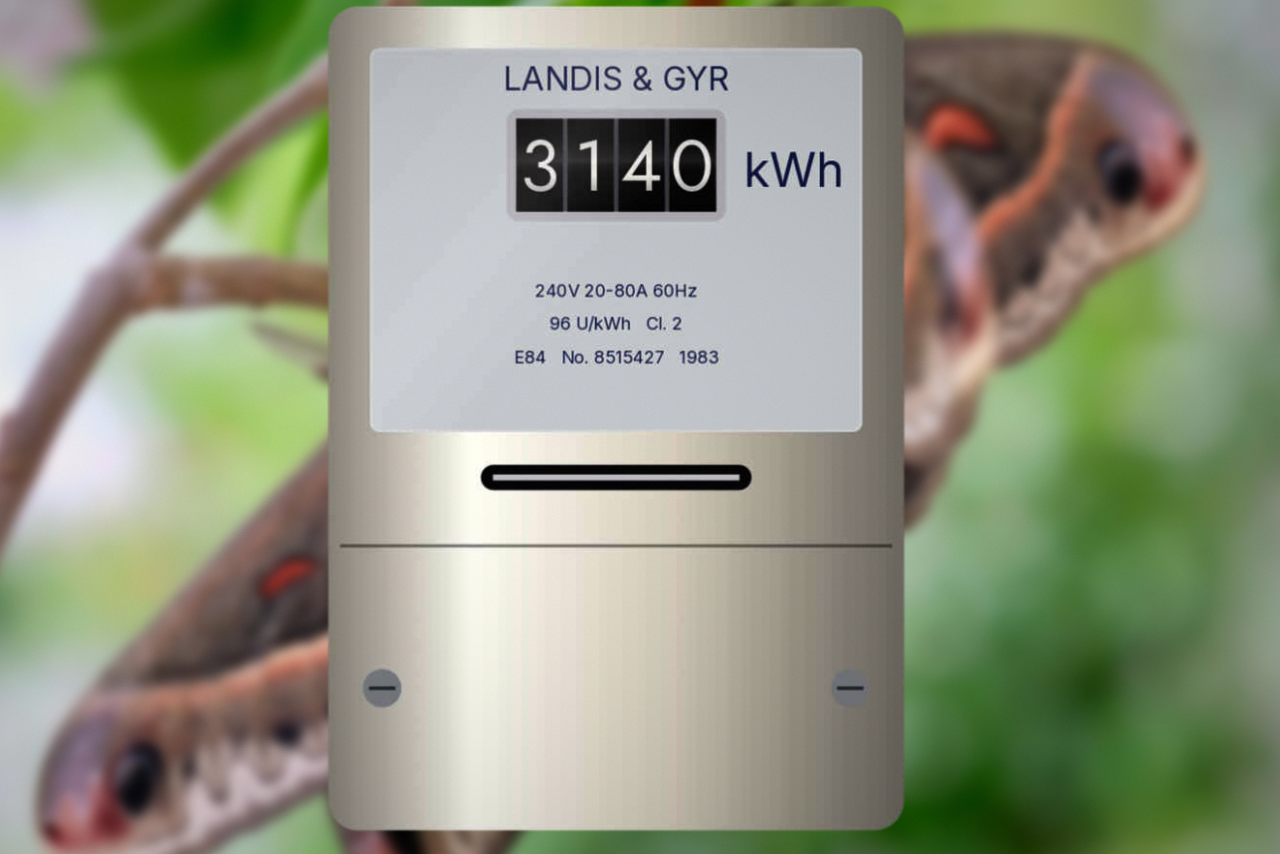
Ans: {"value": 3140, "unit": "kWh"}
